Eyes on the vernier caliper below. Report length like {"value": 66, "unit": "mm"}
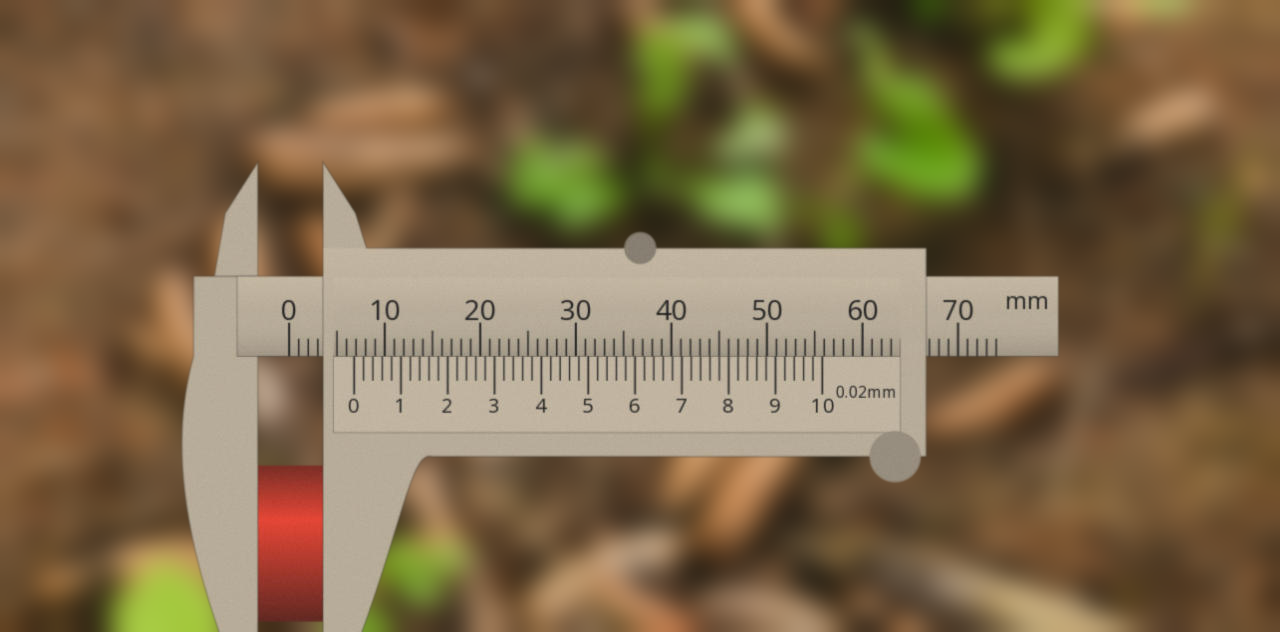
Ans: {"value": 6.8, "unit": "mm"}
